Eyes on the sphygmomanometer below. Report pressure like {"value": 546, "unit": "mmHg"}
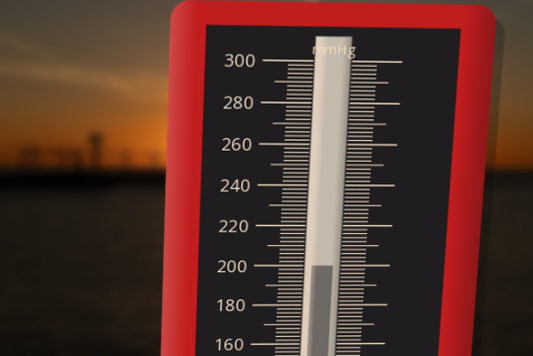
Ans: {"value": 200, "unit": "mmHg"}
